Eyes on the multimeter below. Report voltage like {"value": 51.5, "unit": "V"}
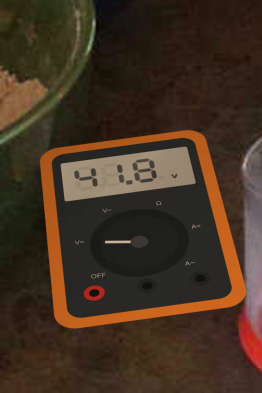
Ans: {"value": 41.8, "unit": "V"}
